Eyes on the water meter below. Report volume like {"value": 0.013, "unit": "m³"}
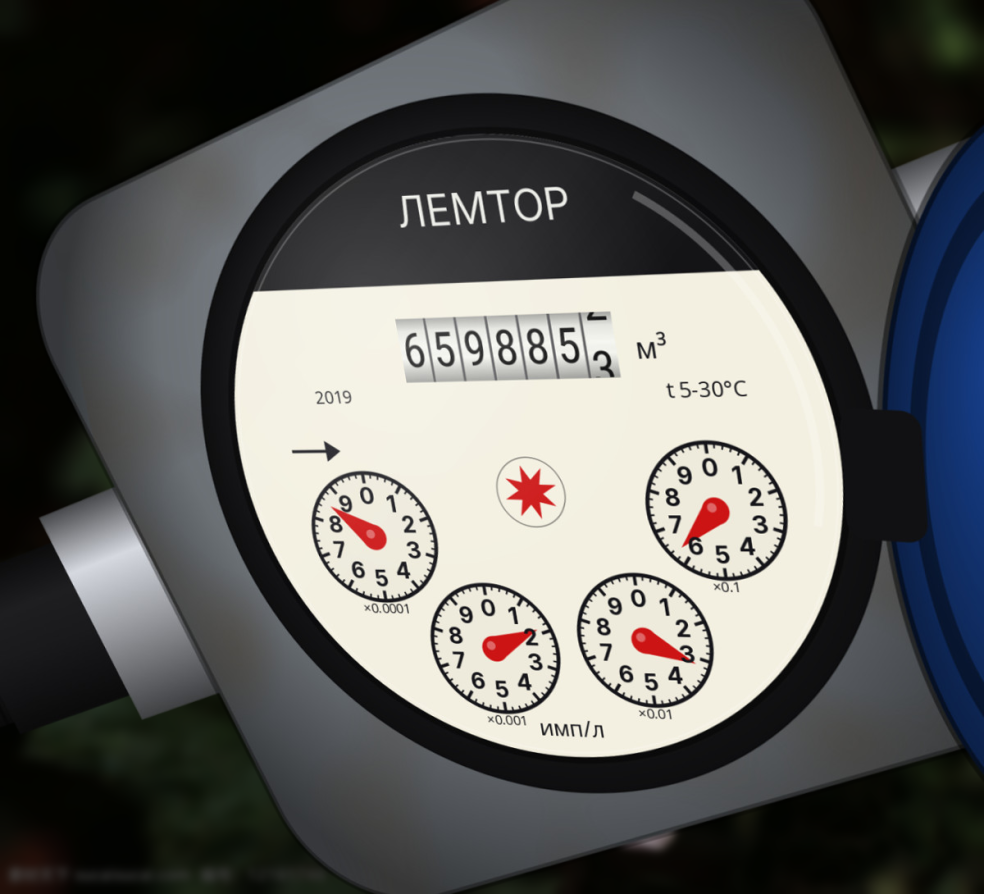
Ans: {"value": 6598852.6318, "unit": "m³"}
